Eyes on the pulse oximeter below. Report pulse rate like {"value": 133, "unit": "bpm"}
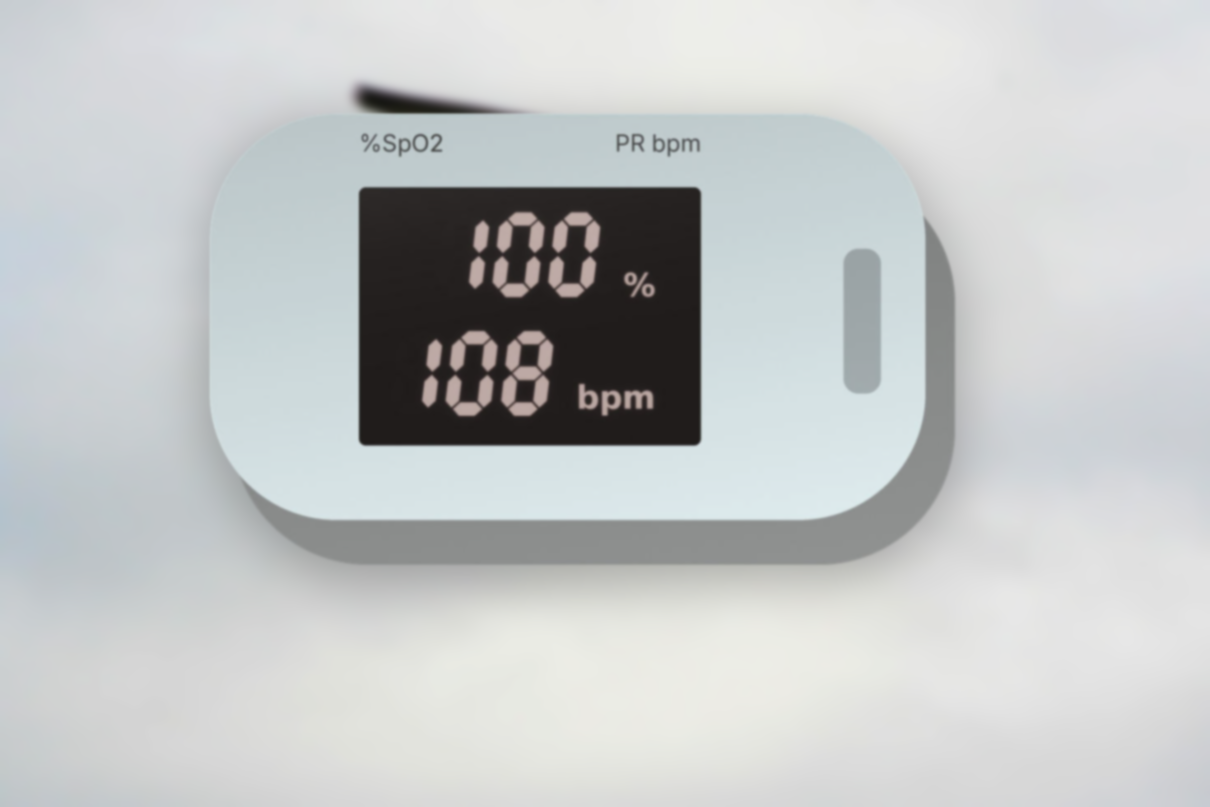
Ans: {"value": 108, "unit": "bpm"}
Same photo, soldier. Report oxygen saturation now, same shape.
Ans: {"value": 100, "unit": "%"}
